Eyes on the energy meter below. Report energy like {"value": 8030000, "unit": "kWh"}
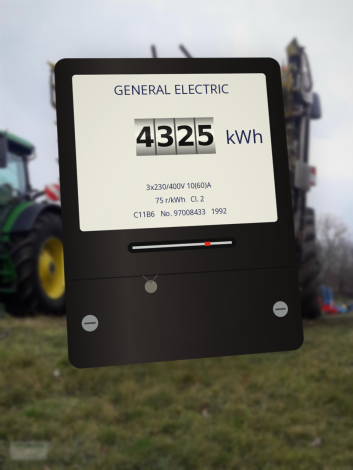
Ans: {"value": 4325, "unit": "kWh"}
